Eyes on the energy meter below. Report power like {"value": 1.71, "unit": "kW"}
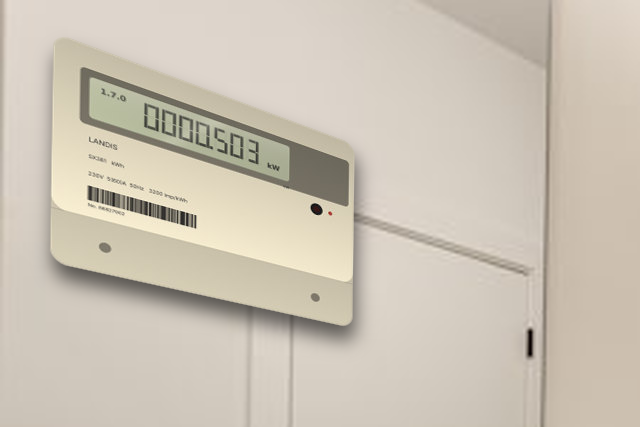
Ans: {"value": 0.503, "unit": "kW"}
